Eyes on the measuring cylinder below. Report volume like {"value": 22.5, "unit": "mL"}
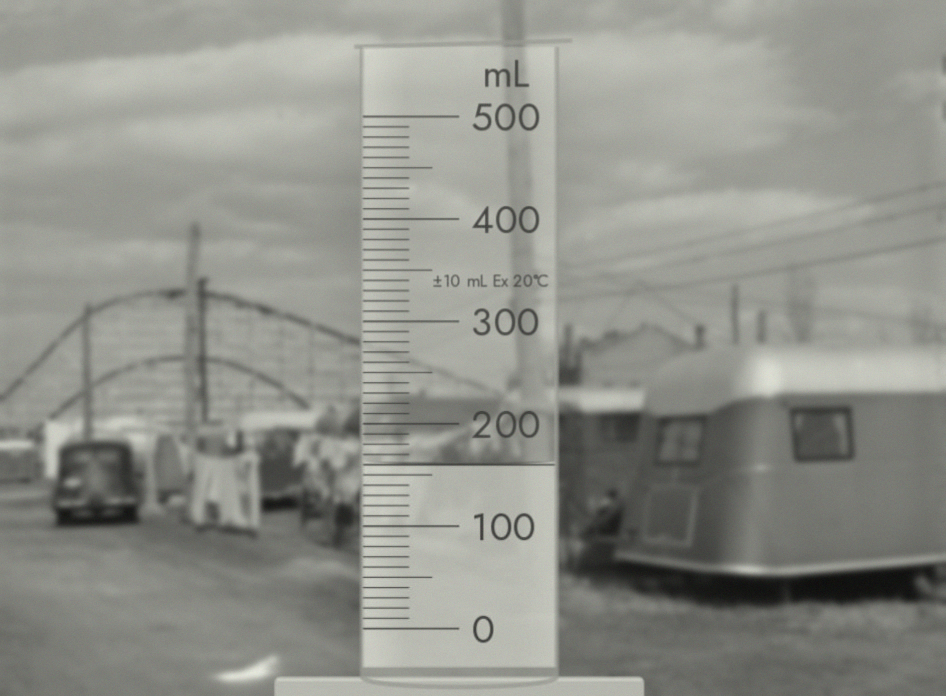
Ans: {"value": 160, "unit": "mL"}
